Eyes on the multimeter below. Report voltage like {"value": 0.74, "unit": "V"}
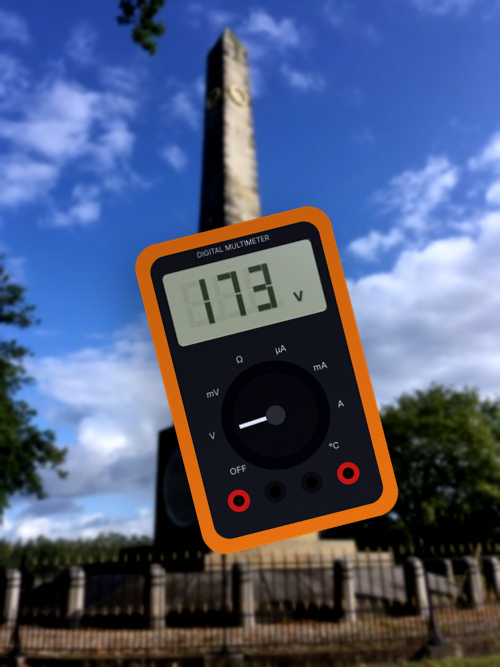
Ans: {"value": 173, "unit": "V"}
